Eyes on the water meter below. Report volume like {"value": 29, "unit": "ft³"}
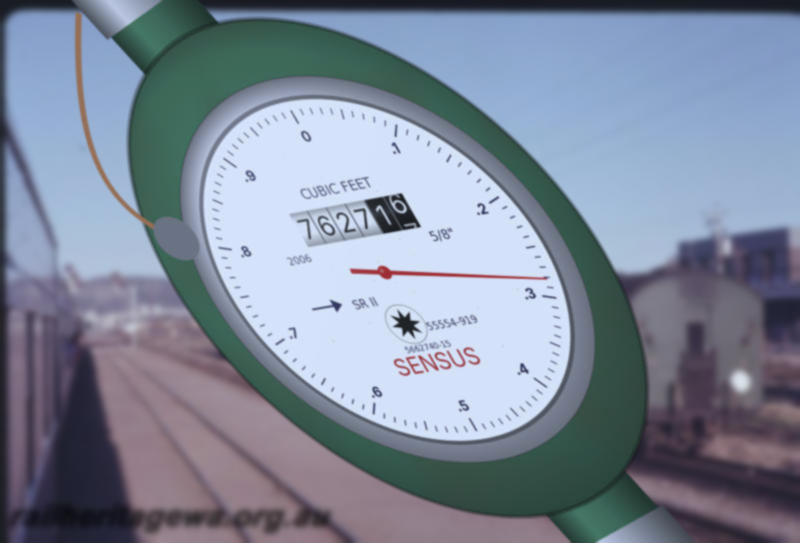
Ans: {"value": 762716.28, "unit": "ft³"}
